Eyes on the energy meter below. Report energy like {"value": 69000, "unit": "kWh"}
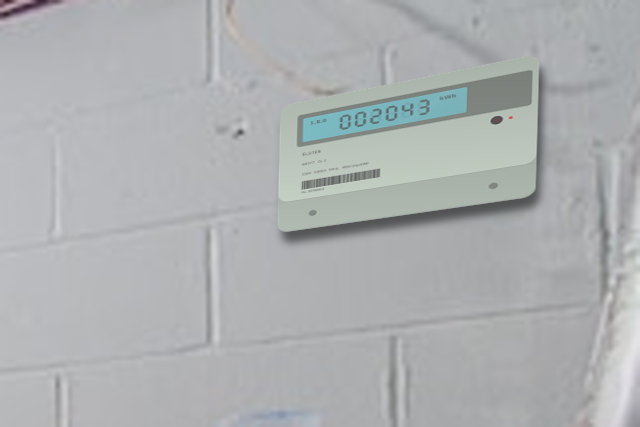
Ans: {"value": 2043, "unit": "kWh"}
